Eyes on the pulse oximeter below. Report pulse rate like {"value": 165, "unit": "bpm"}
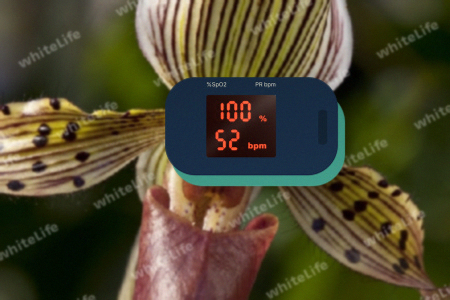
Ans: {"value": 52, "unit": "bpm"}
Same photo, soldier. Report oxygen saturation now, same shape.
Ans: {"value": 100, "unit": "%"}
